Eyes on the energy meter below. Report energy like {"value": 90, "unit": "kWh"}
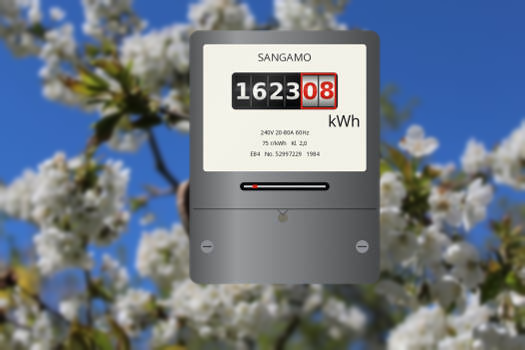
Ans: {"value": 1623.08, "unit": "kWh"}
